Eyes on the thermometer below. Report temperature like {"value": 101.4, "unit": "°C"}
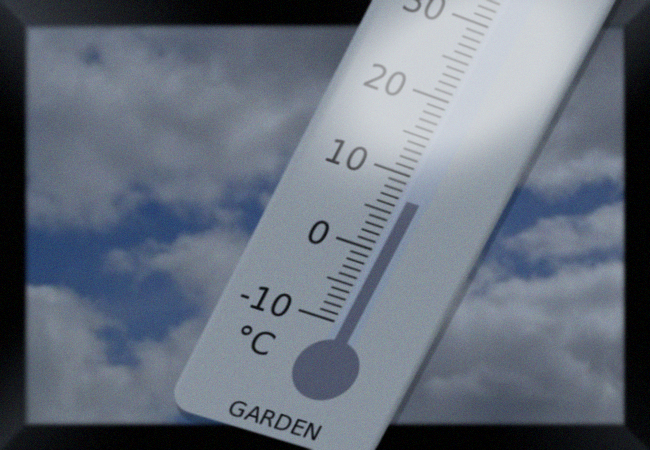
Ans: {"value": 7, "unit": "°C"}
